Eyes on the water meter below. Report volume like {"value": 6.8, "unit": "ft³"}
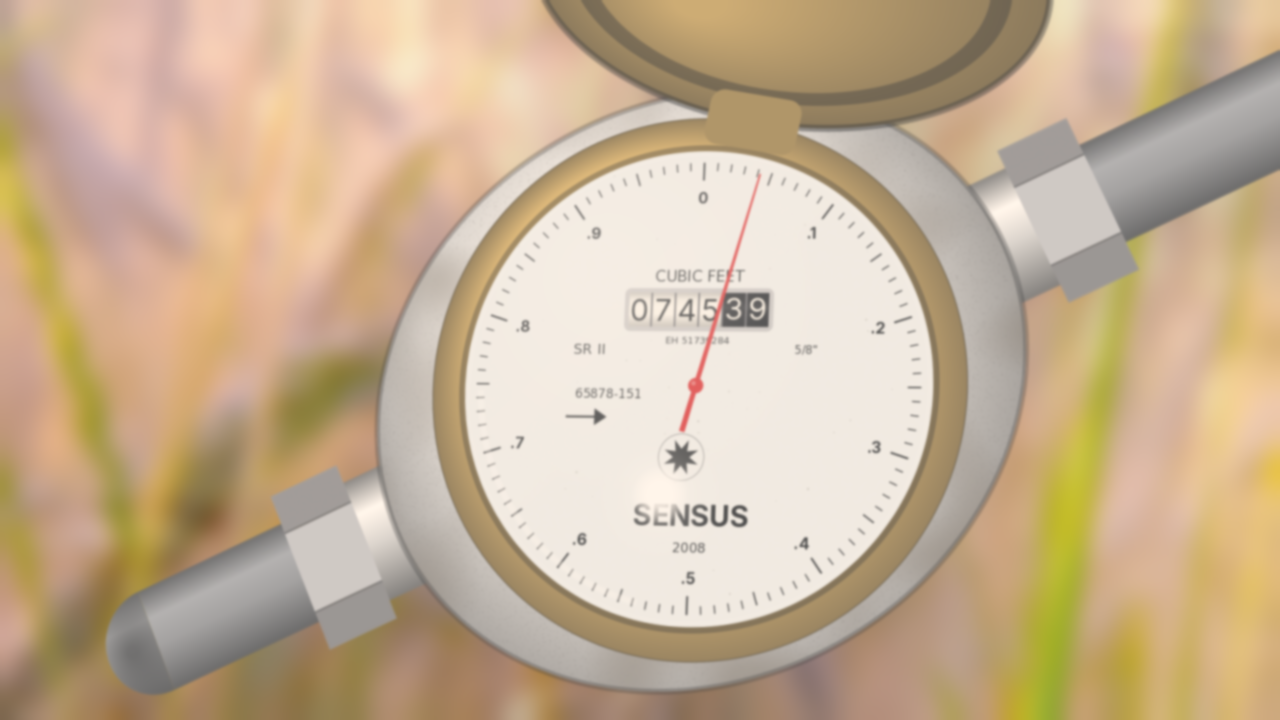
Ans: {"value": 74539.04, "unit": "ft³"}
